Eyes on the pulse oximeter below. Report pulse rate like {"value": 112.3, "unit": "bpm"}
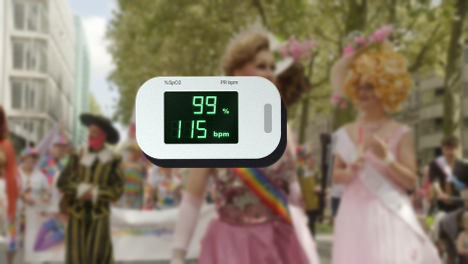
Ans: {"value": 115, "unit": "bpm"}
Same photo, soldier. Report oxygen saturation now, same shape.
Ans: {"value": 99, "unit": "%"}
